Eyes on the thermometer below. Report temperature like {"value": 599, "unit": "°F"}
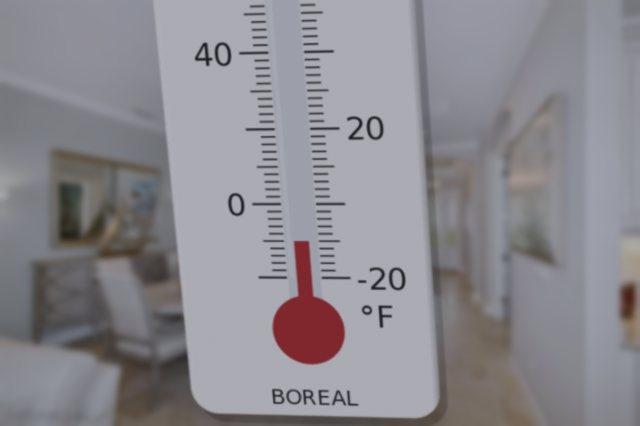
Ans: {"value": -10, "unit": "°F"}
